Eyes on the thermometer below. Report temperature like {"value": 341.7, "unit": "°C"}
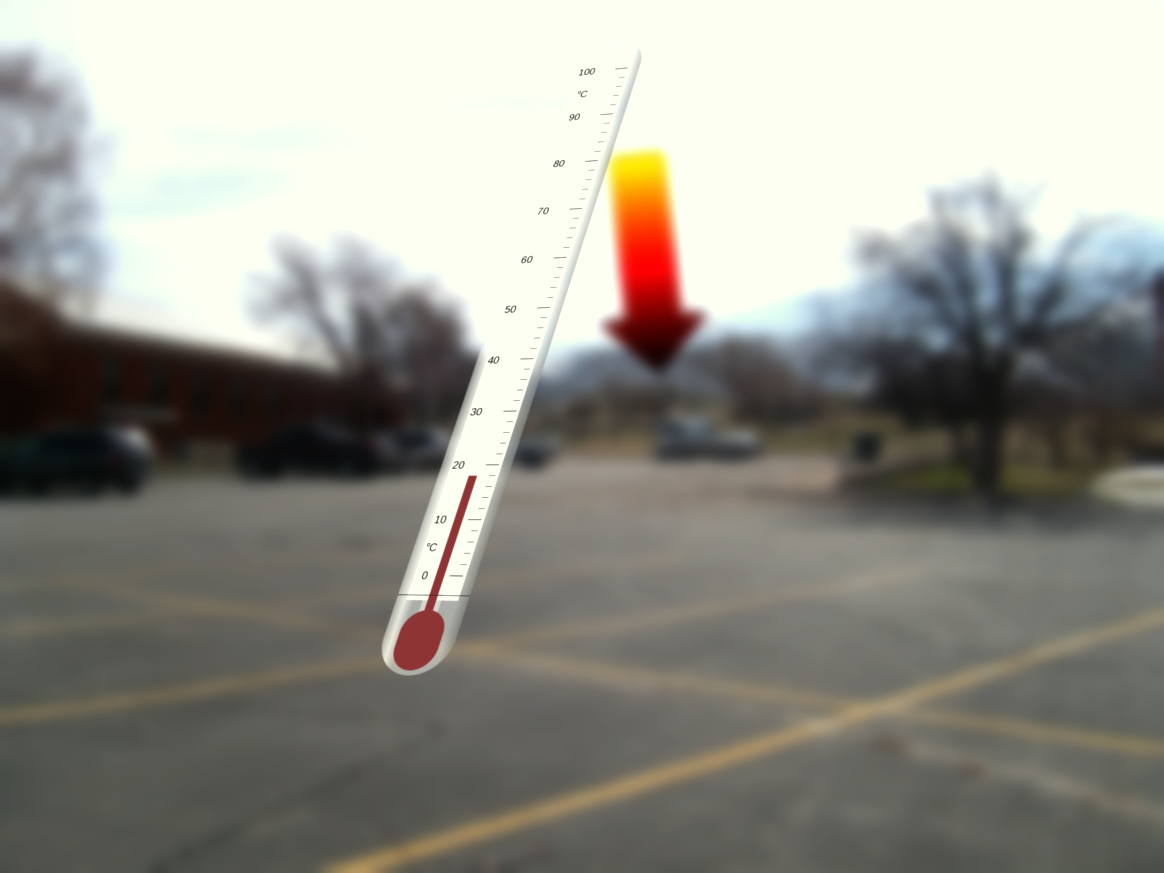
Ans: {"value": 18, "unit": "°C"}
